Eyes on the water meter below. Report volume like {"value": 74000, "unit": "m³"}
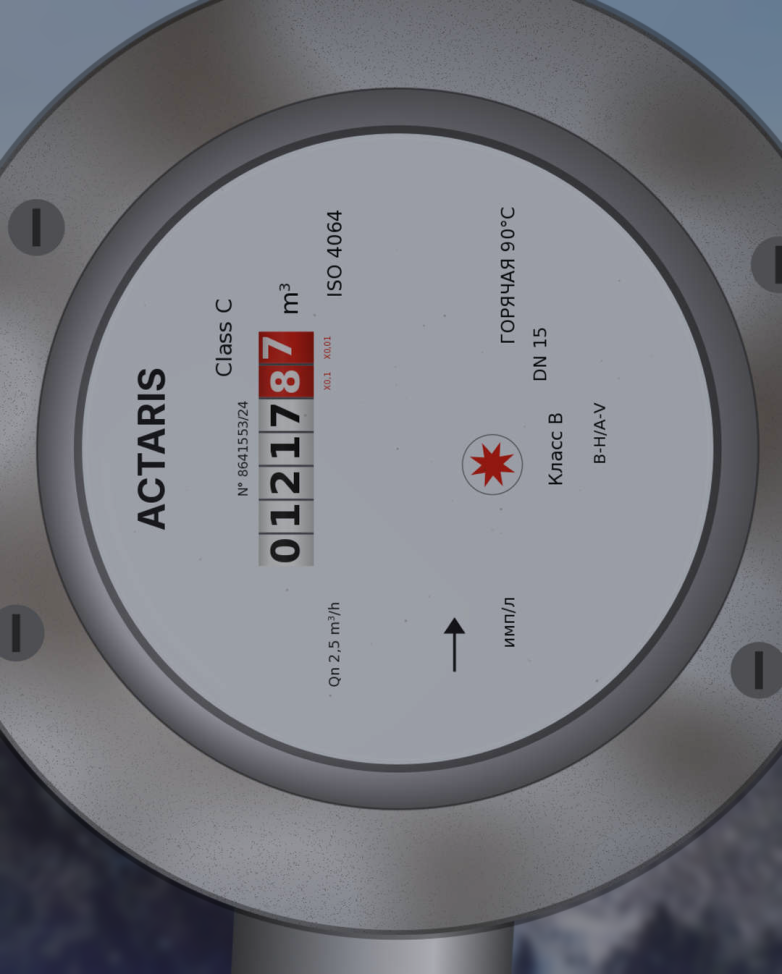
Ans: {"value": 1217.87, "unit": "m³"}
